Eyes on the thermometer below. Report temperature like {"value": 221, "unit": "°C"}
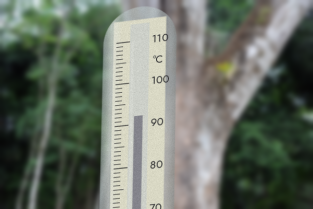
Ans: {"value": 92, "unit": "°C"}
